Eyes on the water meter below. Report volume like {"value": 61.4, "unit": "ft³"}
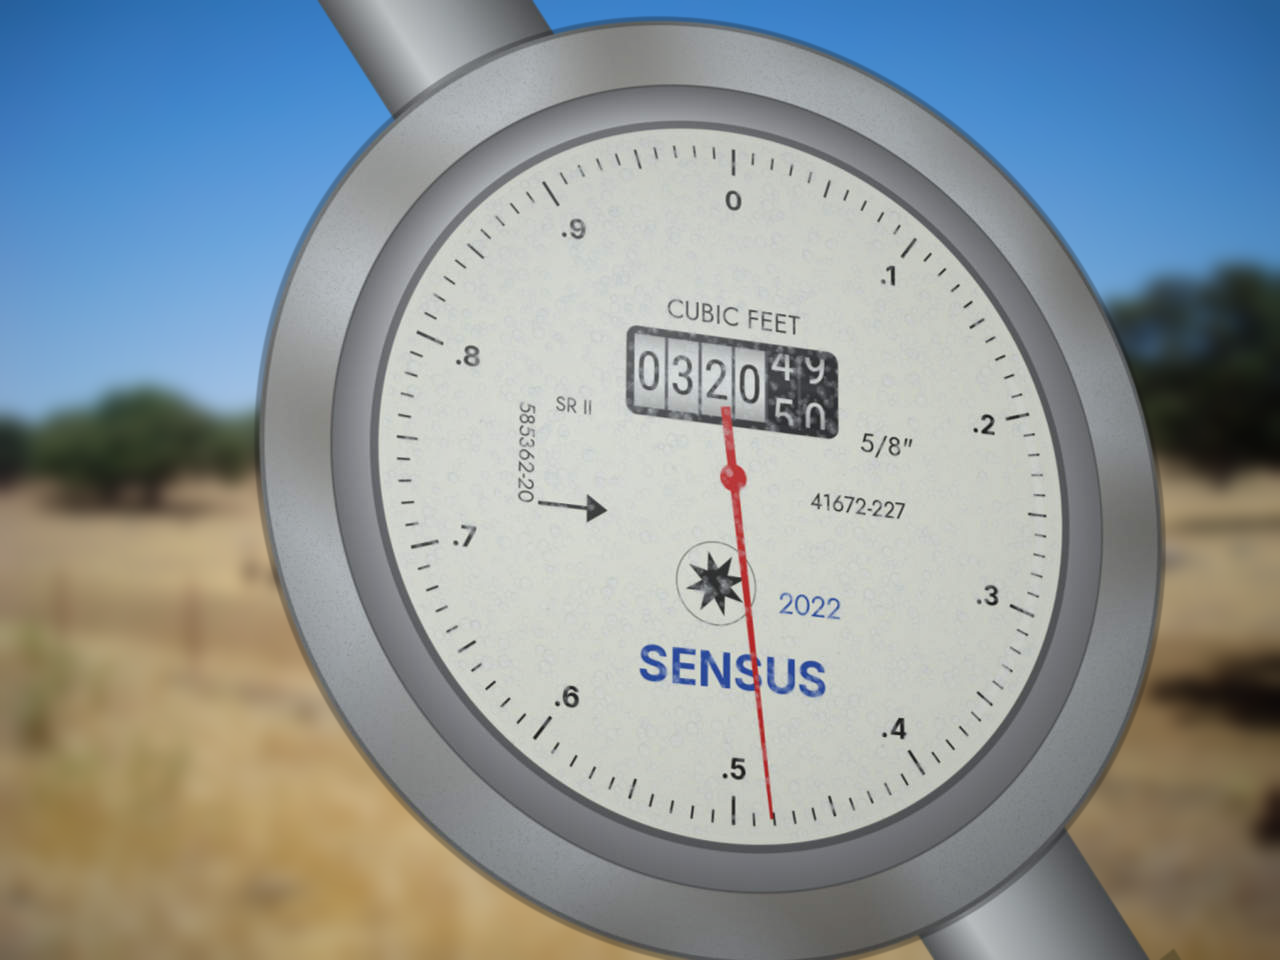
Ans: {"value": 32049.48, "unit": "ft³"}
